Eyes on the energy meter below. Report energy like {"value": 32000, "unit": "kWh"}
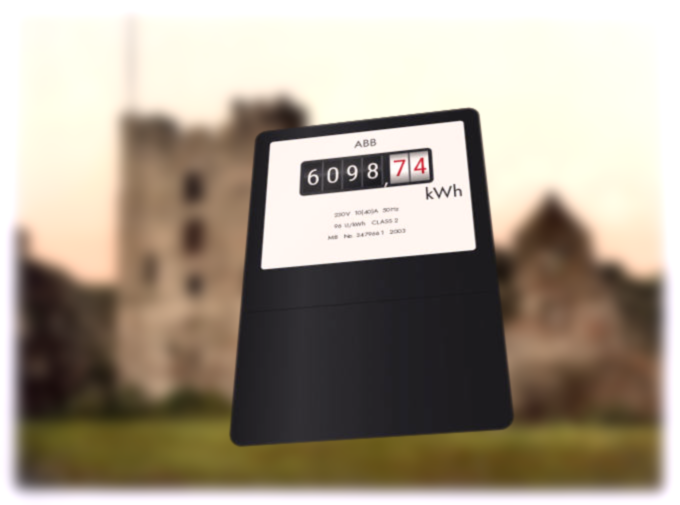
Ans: {"value": 6098.74, "unit": "kWh"}
